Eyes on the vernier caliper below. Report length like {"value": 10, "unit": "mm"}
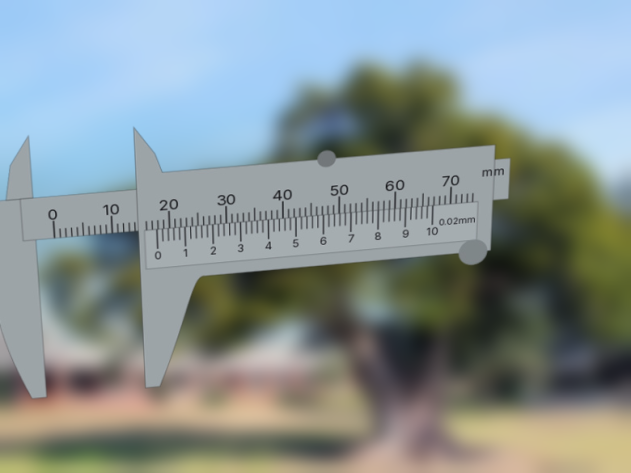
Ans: {"value": 17.8, "unit": "mm"}
